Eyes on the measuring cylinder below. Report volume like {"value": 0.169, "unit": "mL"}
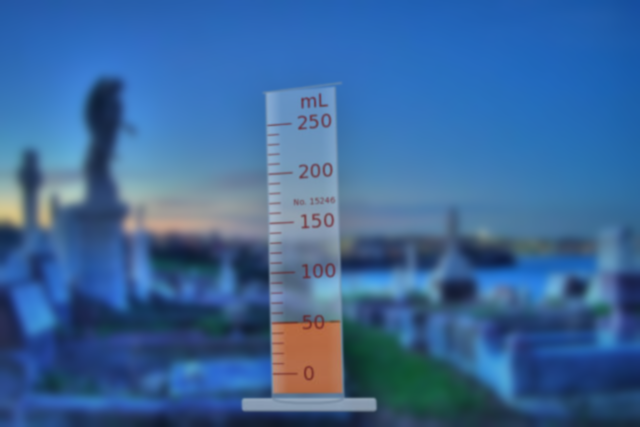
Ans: {"value": 50, "unit": "mL"}
